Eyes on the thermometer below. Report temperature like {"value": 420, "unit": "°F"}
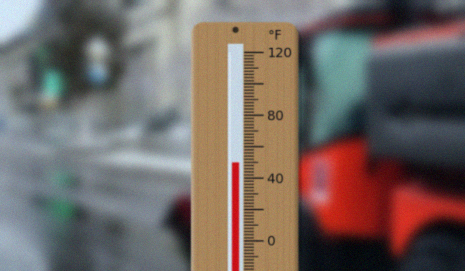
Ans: {"value": 50, "unit": "°F"}
